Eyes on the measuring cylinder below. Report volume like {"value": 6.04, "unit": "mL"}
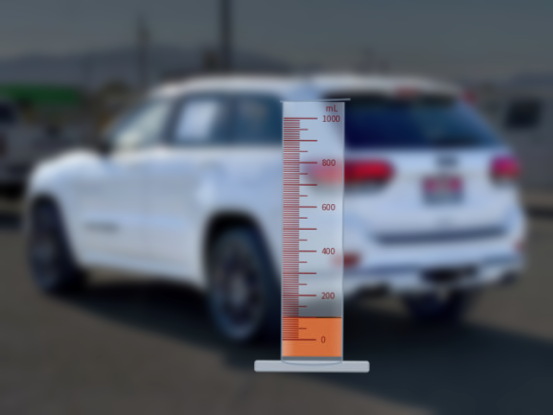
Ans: {"value": 100, "unit": "mL"}
